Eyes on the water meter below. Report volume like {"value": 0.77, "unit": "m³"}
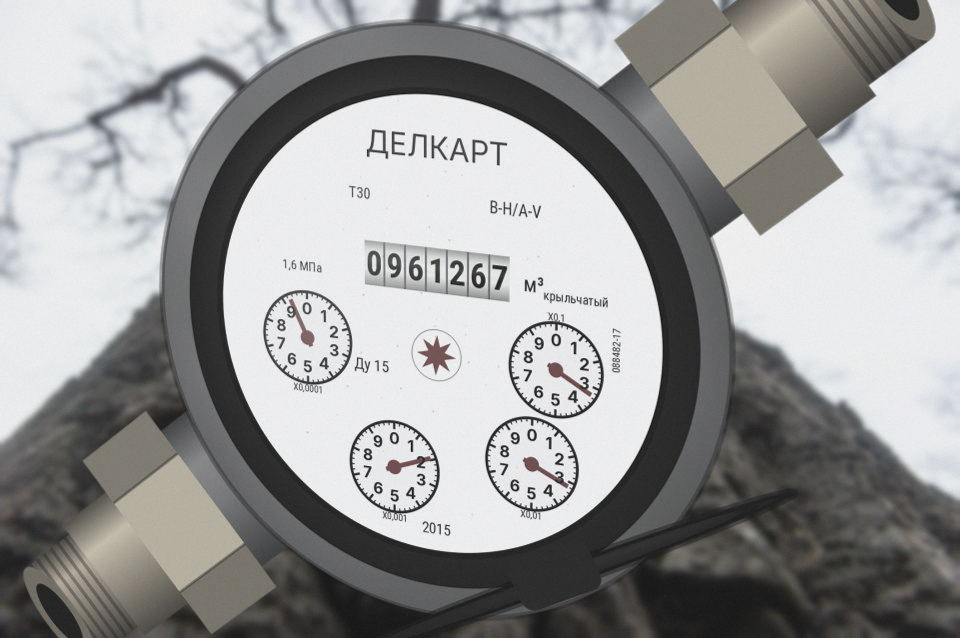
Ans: {"value": 961267.3319, "unit": "m³"}
